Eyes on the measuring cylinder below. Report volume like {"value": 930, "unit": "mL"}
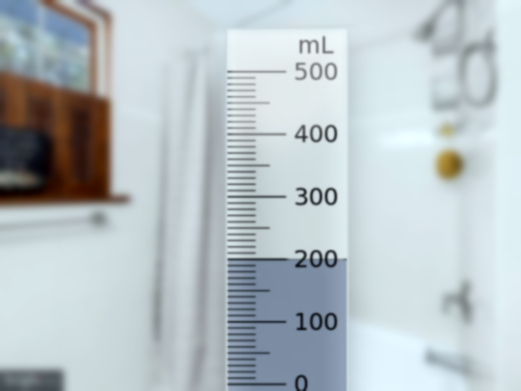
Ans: {"value": 200, "unit": "mL"}
